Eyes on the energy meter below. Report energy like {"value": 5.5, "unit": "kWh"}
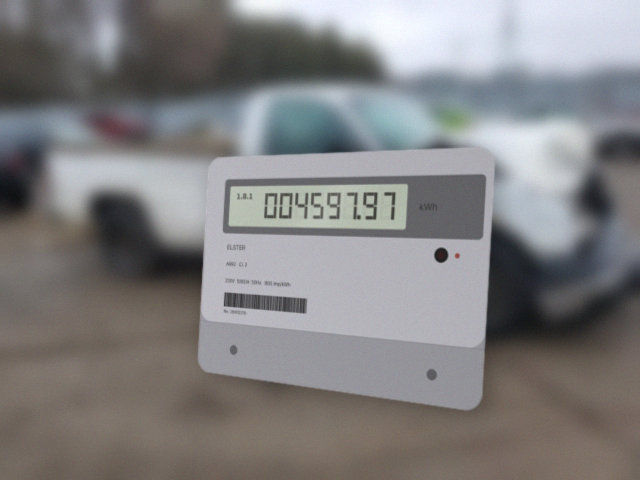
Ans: {"value": 4597.97, "unit": "kWh"}
